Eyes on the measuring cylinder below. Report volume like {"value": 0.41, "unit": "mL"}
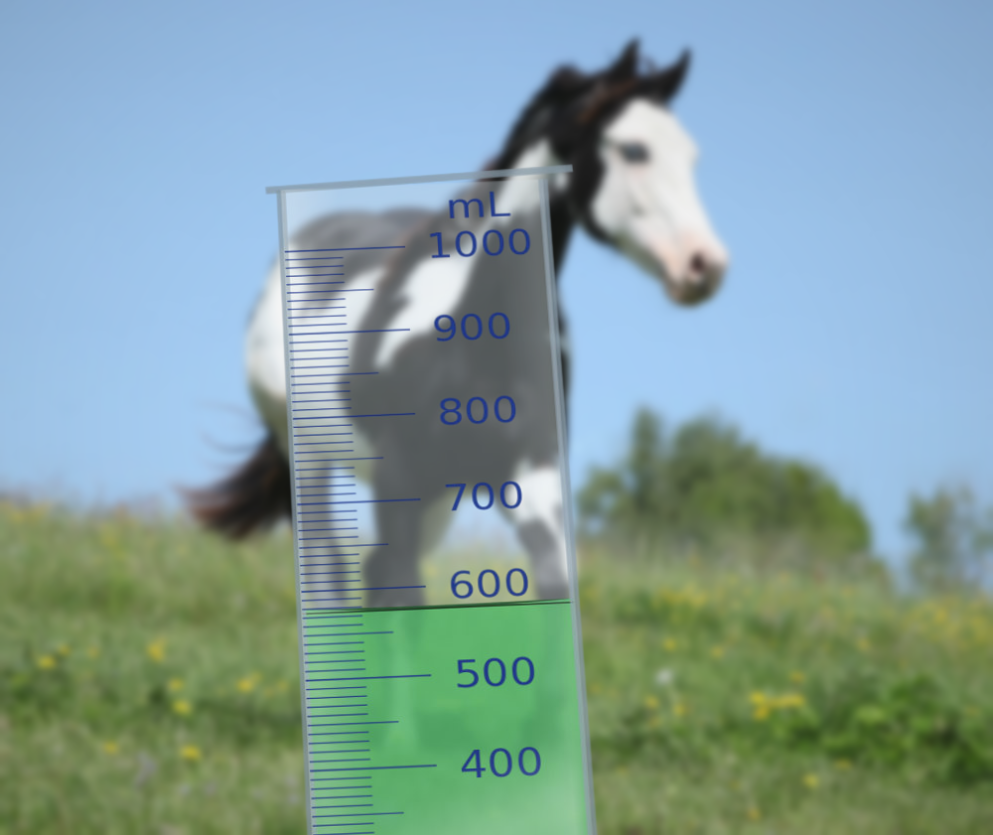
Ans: {"value": 575, "unit": "mL"}
